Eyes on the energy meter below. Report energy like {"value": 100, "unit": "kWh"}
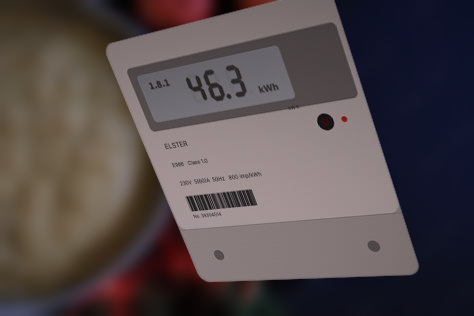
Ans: {"value": 46.3, "unit": "kWh"}
